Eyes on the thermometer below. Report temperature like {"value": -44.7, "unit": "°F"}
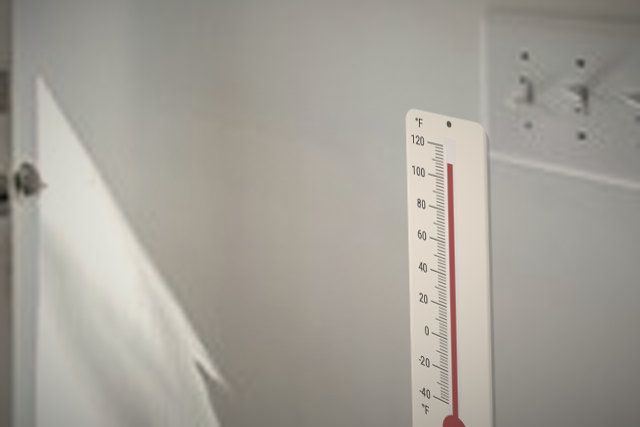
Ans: {"value": 110, "unit": "°F"}
